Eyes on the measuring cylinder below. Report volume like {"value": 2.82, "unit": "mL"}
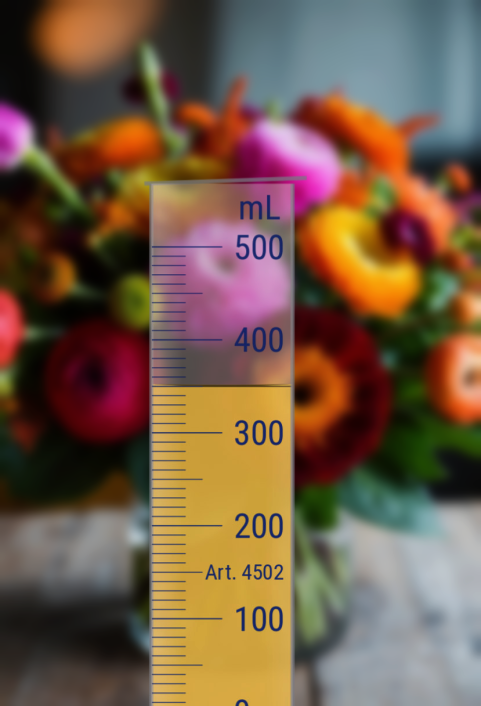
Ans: {"value": 350, "unit": "mL"}
